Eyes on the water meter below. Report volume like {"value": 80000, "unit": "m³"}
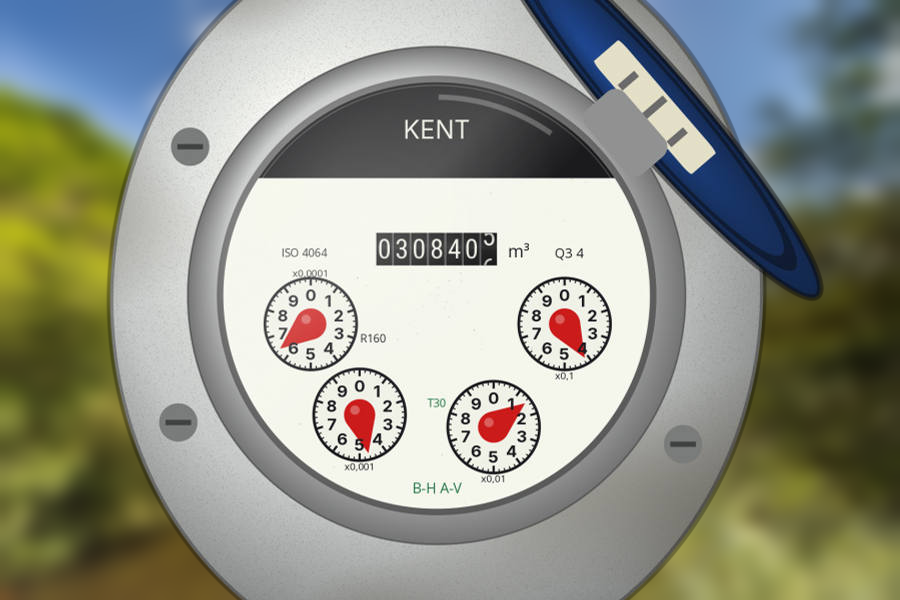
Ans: {"value": 308405.4146, "unit": "m³"}
